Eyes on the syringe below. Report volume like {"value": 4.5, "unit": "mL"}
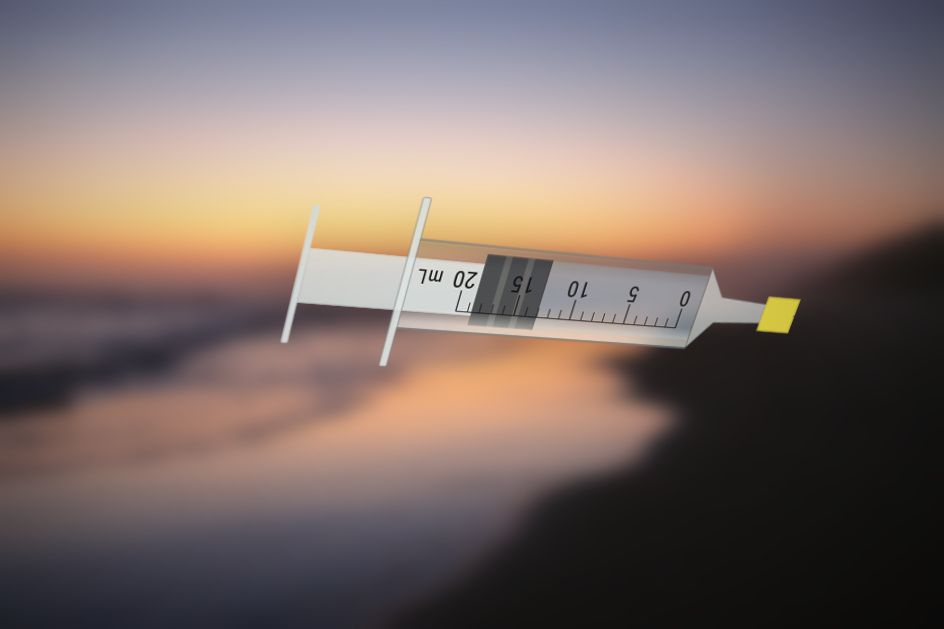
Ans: {"value": 13, "unit": "mL"}
